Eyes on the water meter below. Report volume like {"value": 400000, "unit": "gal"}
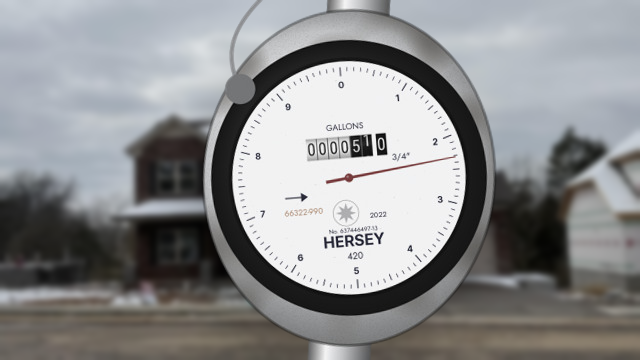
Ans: {"value": 512.3, "unit": "gal"}
